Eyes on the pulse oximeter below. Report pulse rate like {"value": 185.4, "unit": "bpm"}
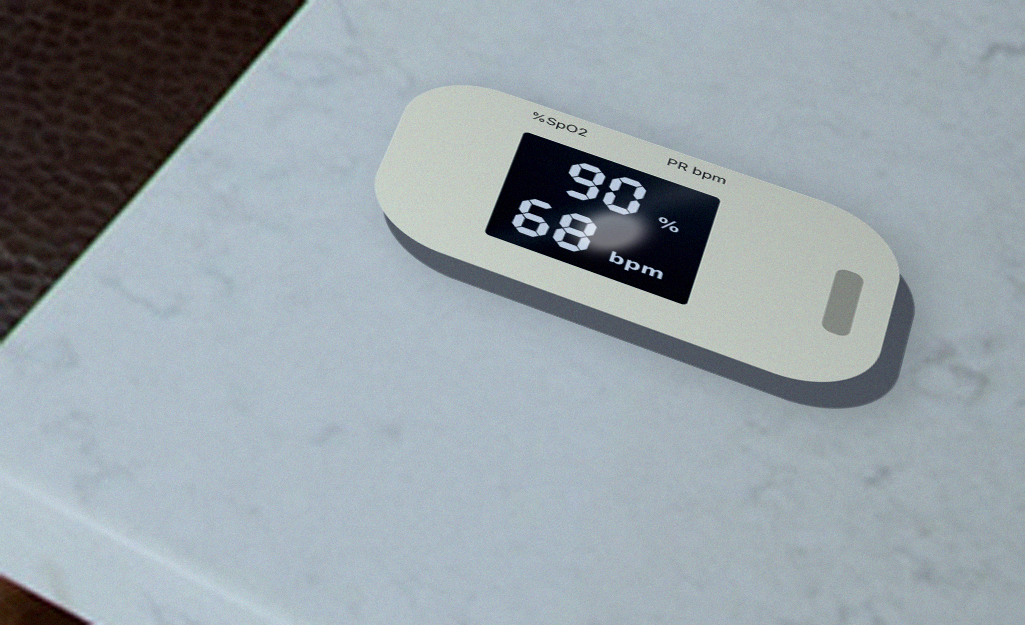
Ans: {"value": 68, "unit": "bpm"}
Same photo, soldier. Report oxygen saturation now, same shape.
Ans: {"value": 90, "unit": "%"}
